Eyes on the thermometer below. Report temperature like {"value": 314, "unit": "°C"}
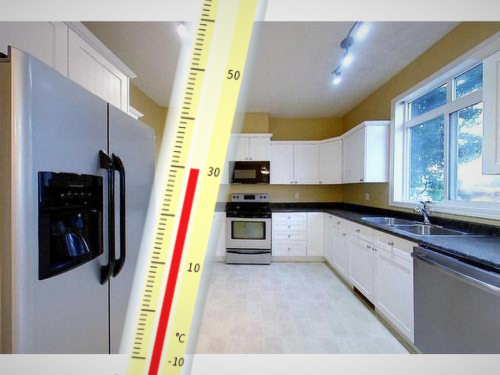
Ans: {"value": 30, "unit": "°C"}
